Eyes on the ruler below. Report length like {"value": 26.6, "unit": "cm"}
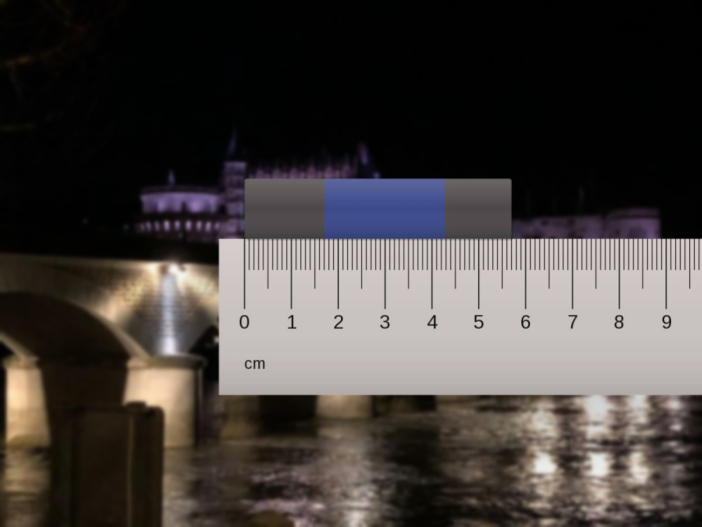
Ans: {"value": 5.7, "unit": "cm"}
